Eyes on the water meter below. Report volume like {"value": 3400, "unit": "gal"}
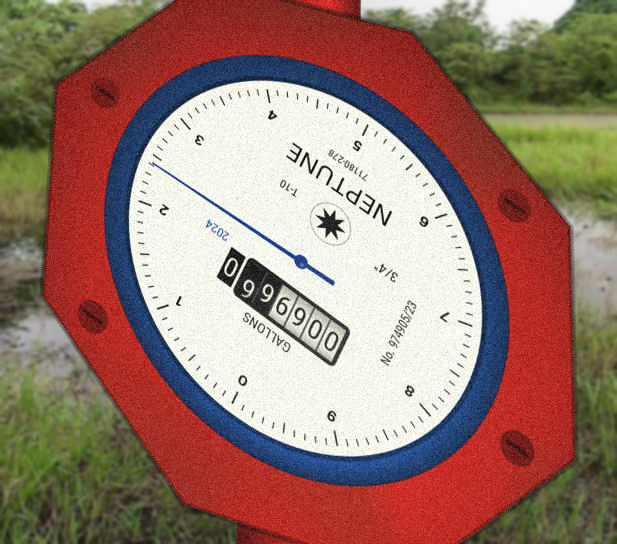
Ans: {"value": 69662.4, "unit": "gal"}
